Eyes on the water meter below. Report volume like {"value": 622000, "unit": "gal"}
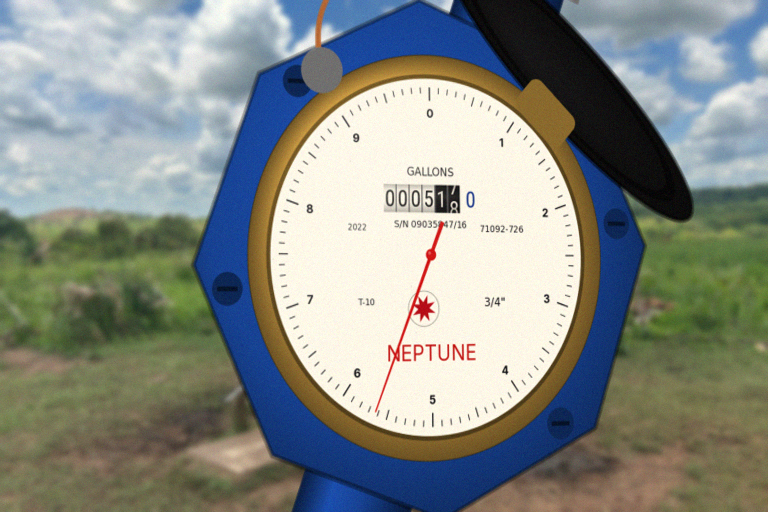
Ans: {"value": 5175.6, "unit": "gal"}
